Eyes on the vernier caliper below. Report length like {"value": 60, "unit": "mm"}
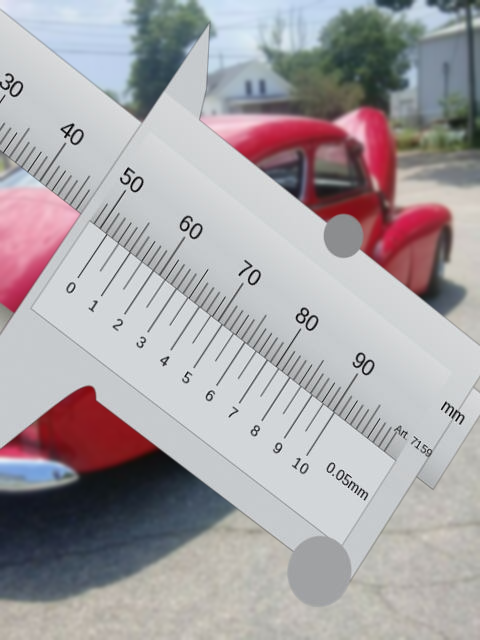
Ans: {"value": 51.2, "unit": "mm"}
